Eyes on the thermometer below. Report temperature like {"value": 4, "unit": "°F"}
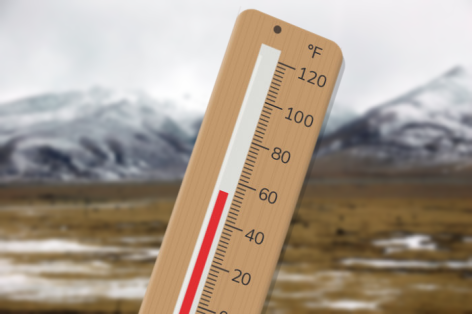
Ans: {"value": 54, "unit": "°F"}
